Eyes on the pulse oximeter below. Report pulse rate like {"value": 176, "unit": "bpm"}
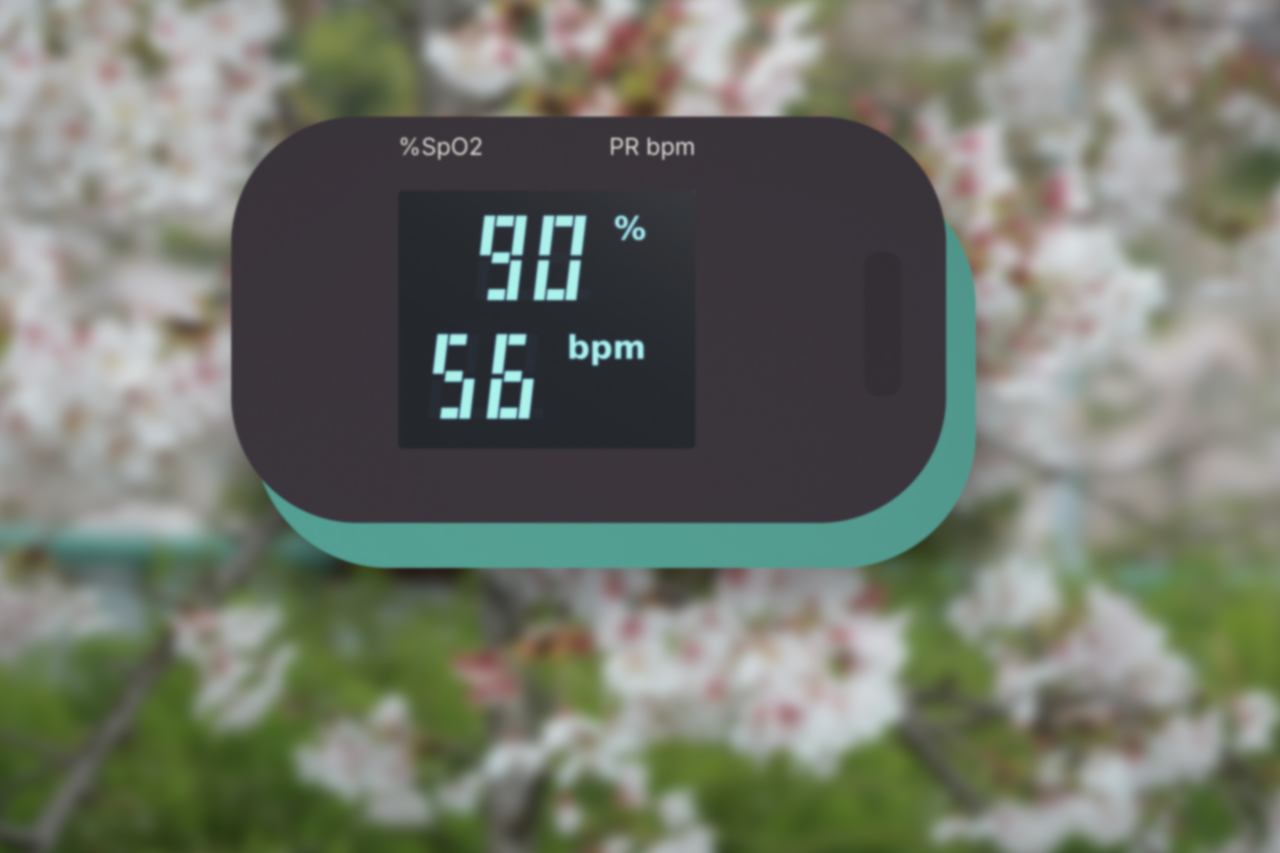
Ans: {"value": 56, "unit": "bpm"}
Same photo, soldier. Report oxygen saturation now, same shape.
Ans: {"value": 90, "unit": "%"}
